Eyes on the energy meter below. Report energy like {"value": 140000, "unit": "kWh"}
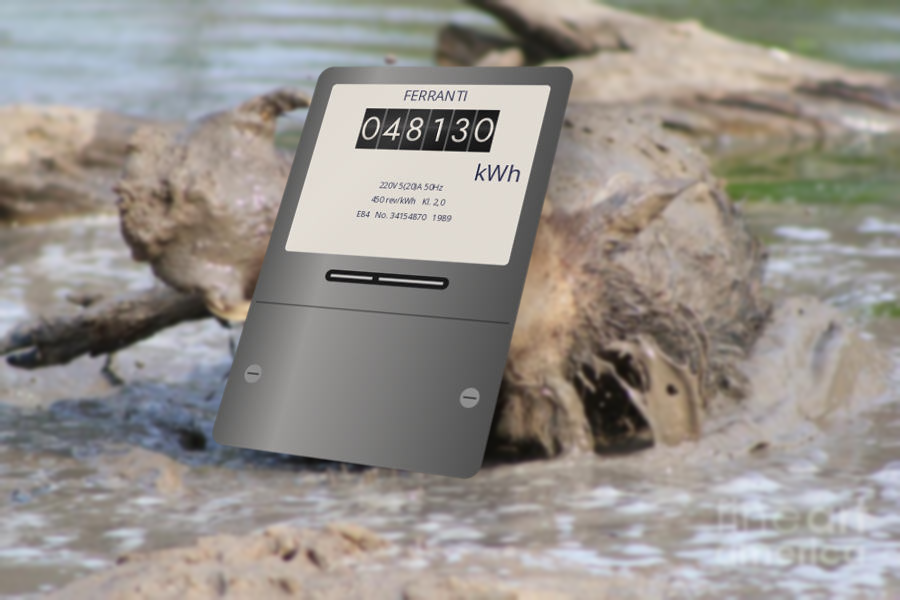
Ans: {"value": 48130, "unit": "kWh"}
